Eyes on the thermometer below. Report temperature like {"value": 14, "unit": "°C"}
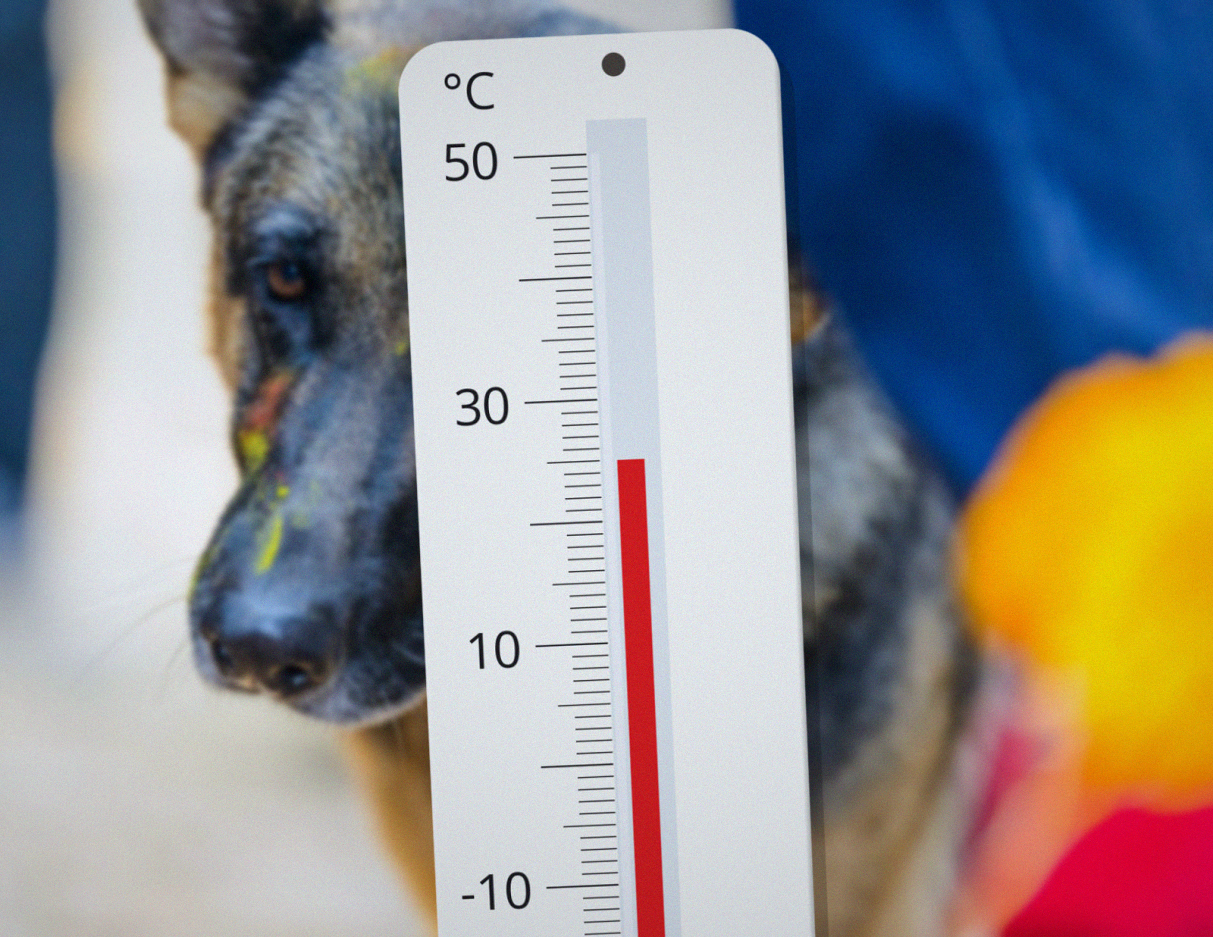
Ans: {"value": 25, "unit": "°C"}
